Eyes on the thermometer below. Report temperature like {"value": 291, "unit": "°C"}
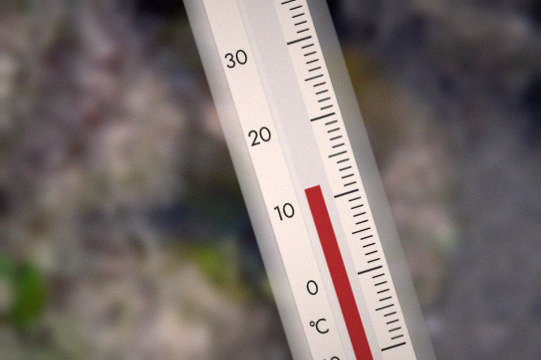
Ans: {"value": 12, "unit": "°C"}
